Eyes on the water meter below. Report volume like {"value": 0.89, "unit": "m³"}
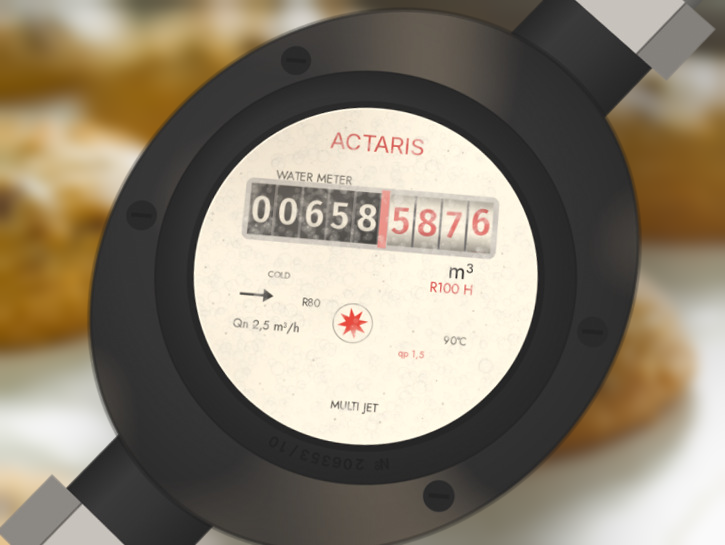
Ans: {"value": 658.5876, "unit": "m³"}
